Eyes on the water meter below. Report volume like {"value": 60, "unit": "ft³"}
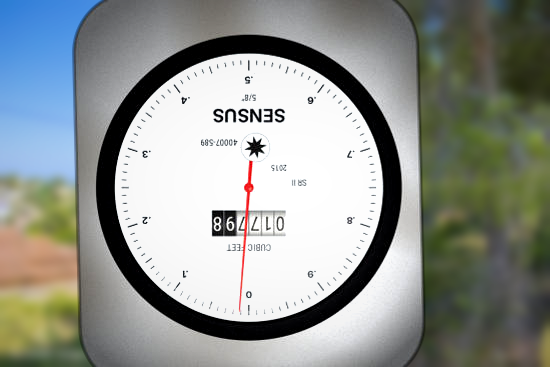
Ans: {"value": 17798.01, "unit": "ft³"}
